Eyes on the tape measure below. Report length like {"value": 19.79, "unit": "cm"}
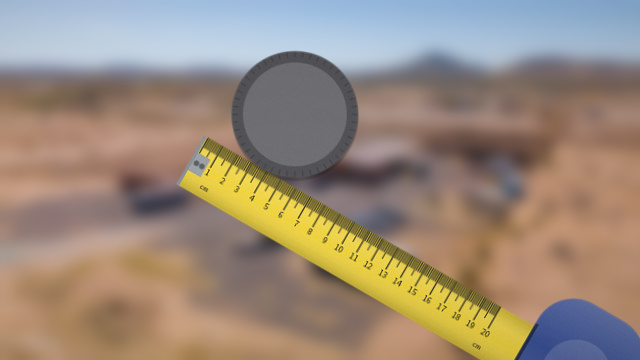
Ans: {"value": 7.5, "unit": "cm"}
